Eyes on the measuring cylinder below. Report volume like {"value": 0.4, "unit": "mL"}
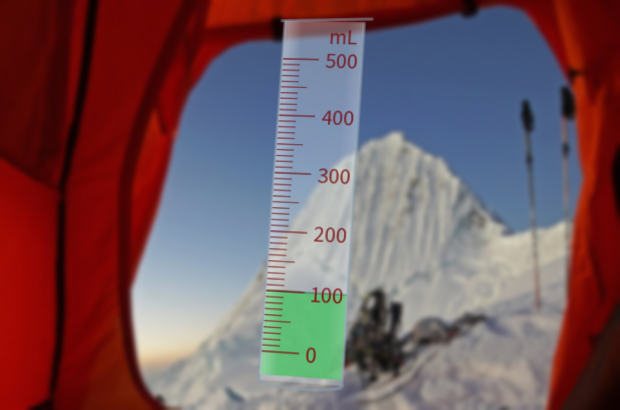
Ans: {"value": 100, "unit": "mL"}
